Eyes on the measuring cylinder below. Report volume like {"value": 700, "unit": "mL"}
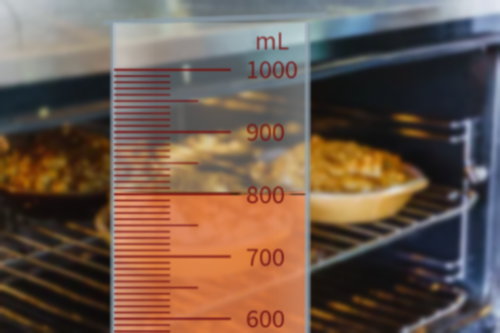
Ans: {"value": 800, "unit": "mL"}
